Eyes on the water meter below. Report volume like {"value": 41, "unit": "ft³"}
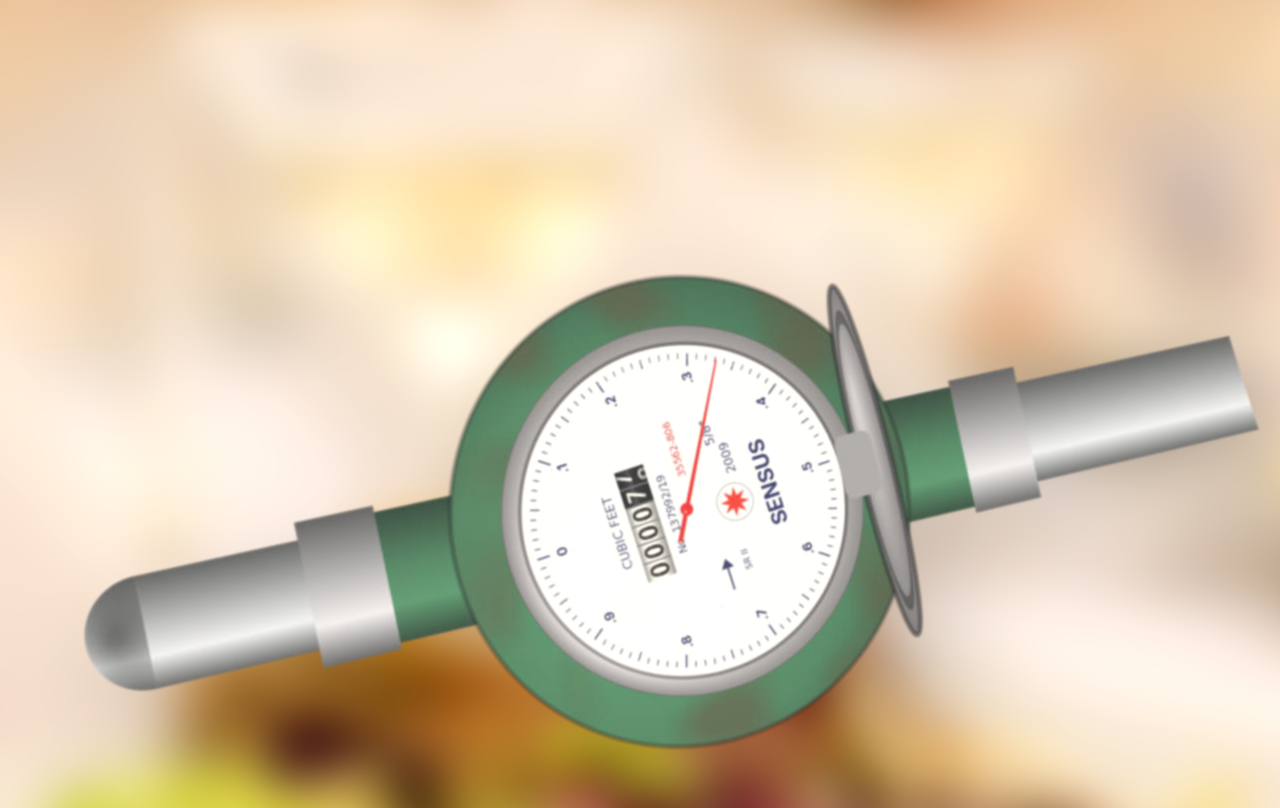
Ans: {"value": 77.33, "unit": "ft³"}
